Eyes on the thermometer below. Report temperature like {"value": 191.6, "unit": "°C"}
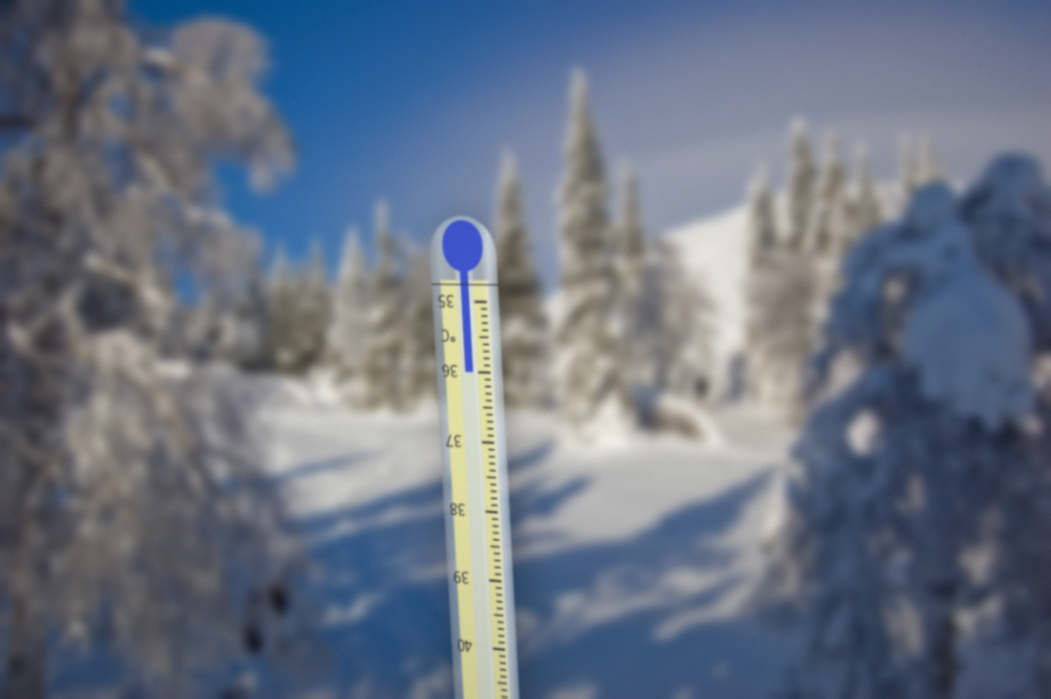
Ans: {"value": 36, "unit": "°C"}
